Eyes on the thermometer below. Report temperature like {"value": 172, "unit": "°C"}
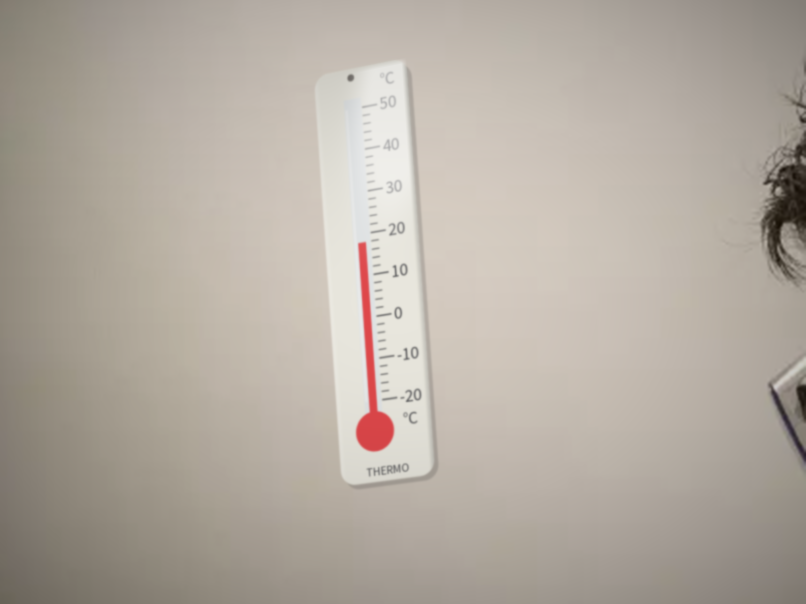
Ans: {"value": 18, "unit": "°C"}
